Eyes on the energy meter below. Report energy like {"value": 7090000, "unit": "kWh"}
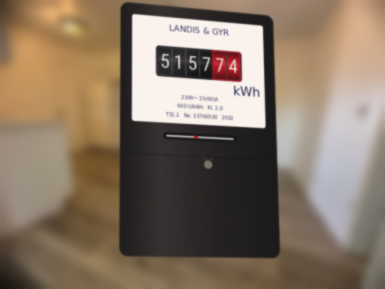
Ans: {"value": 5157.74, "unit": "kWh"}
